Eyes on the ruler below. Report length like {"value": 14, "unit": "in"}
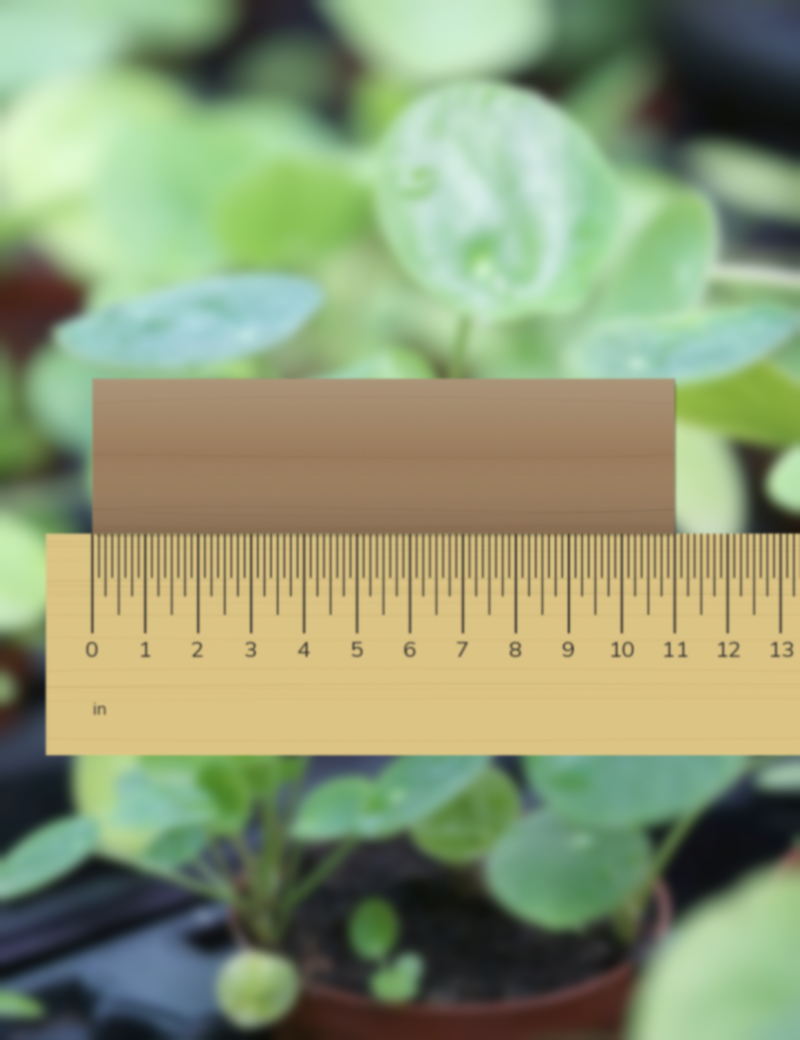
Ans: {"value": 11, "unit": "in"}
